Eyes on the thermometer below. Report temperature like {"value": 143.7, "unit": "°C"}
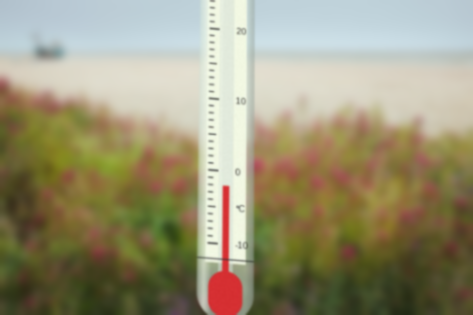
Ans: {"value": -2, "unit": "°C"}
